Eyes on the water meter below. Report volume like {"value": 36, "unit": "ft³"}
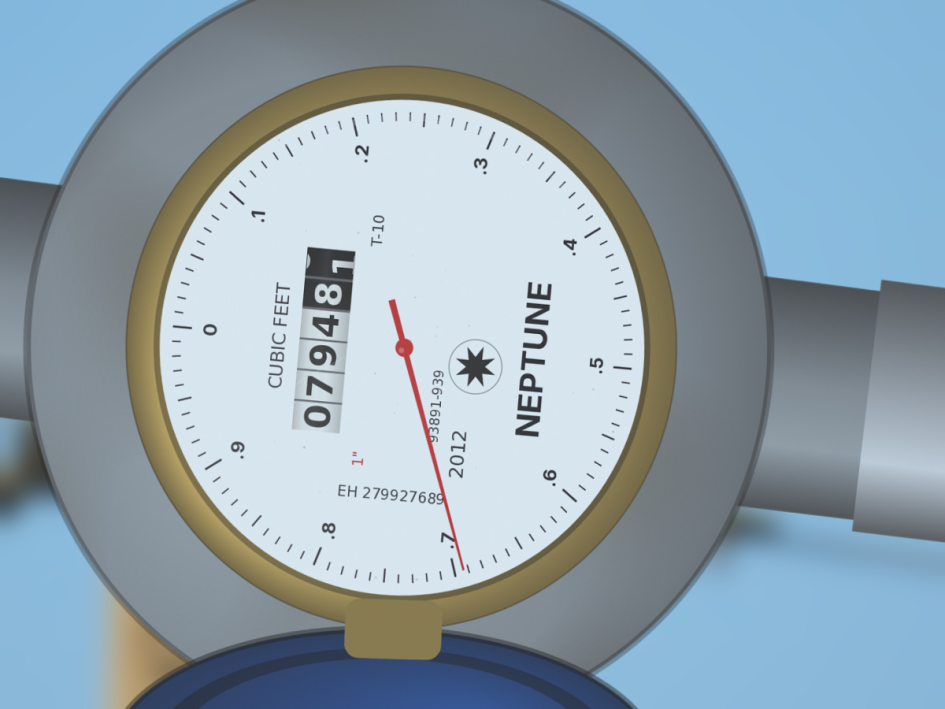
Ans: {"value": 79480.69, "unit": "ft³"}
